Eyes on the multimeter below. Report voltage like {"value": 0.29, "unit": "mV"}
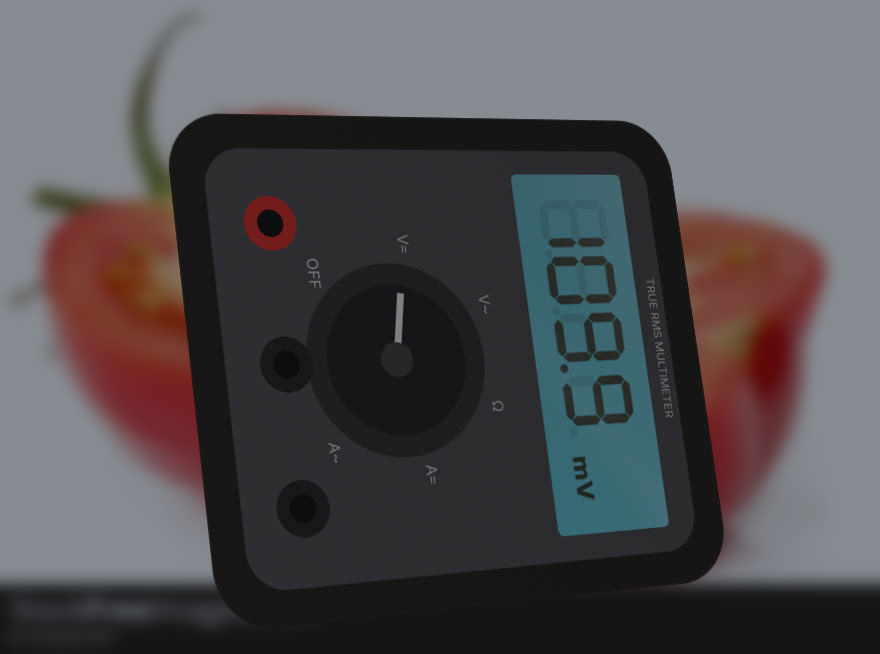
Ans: {"value": 109.9, "unit": "mV"}
